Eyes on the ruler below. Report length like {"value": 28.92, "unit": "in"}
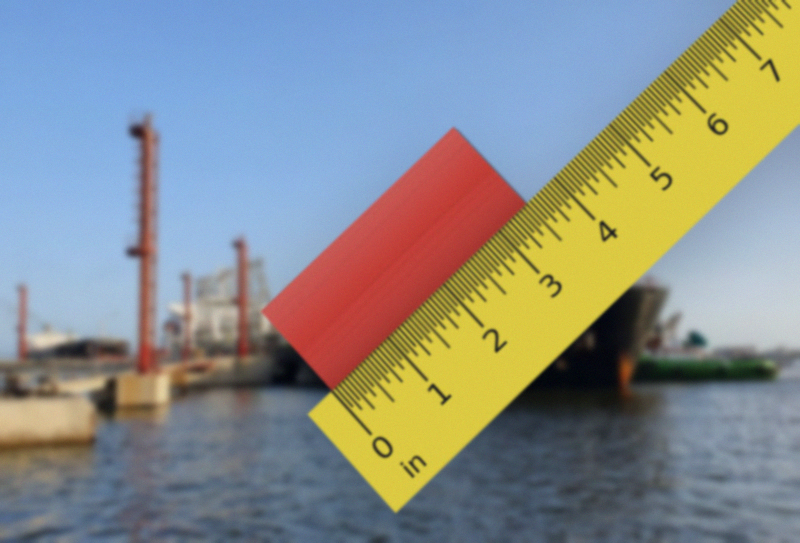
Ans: {"value": 3.5, "unit": "in"}
